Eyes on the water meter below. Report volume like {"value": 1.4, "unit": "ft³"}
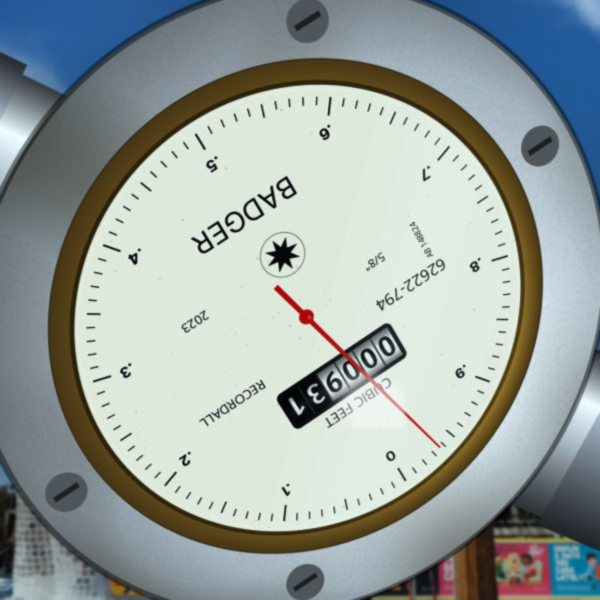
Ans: {"value": 930.96, "unit": "ft³"}
